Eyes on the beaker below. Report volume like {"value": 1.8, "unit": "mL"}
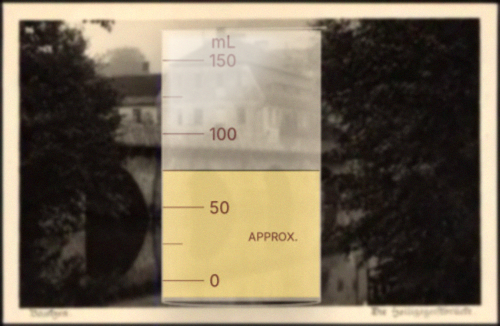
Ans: {"value": 75, "unit": "mL"}
